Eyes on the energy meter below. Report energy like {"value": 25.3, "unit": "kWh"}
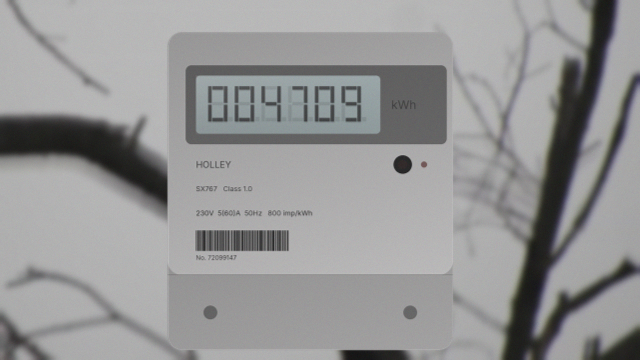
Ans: {"value": 4709, "unit": "kWh"}
